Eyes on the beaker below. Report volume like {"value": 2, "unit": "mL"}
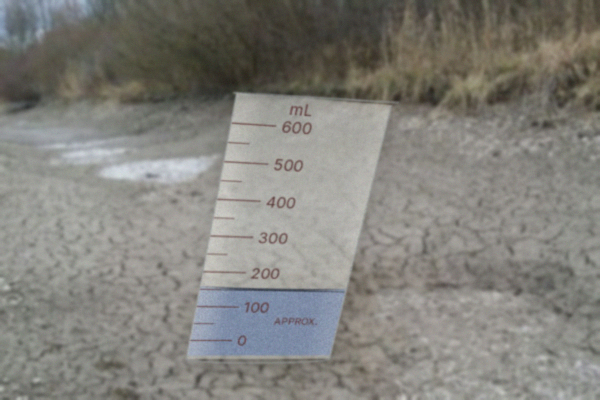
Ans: {"value": 150, "unit": "mL"}
